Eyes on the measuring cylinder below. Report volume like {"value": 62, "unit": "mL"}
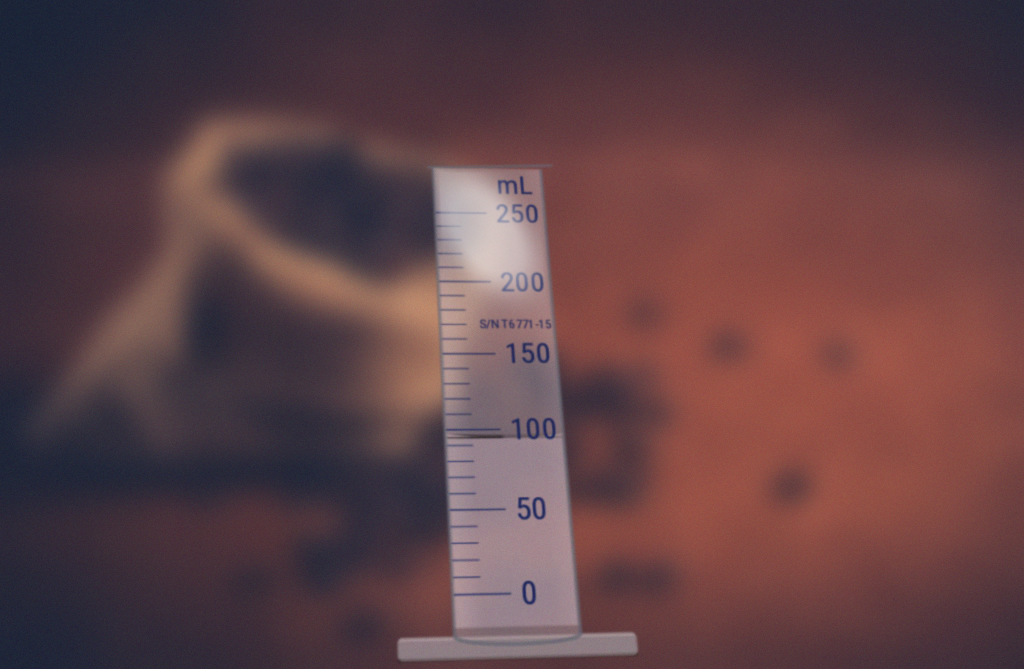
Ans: {"value": 95, "unit": "mL"}
